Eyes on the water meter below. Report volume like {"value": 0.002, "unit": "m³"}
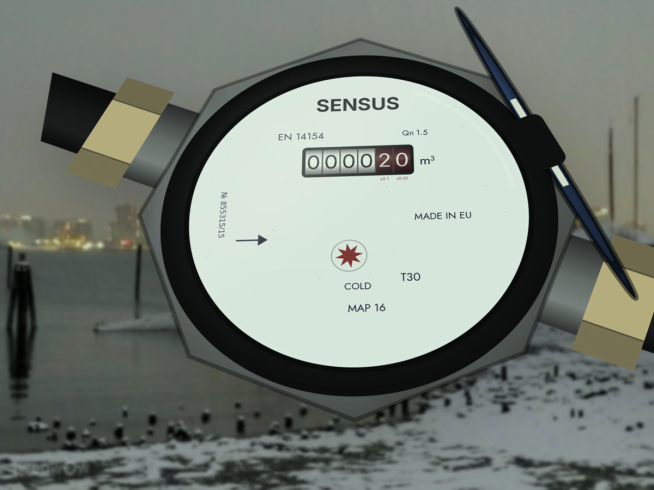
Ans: {"value": 0.20, "unit": "m³"}
